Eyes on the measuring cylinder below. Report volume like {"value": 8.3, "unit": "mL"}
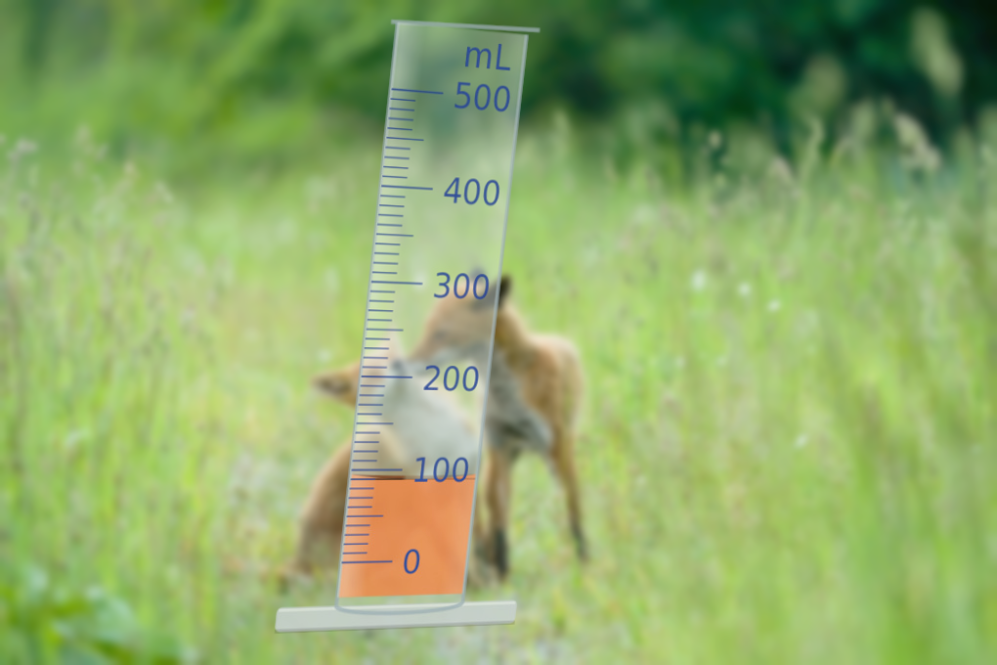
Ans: {"value": 90, "unit": "mL"}
